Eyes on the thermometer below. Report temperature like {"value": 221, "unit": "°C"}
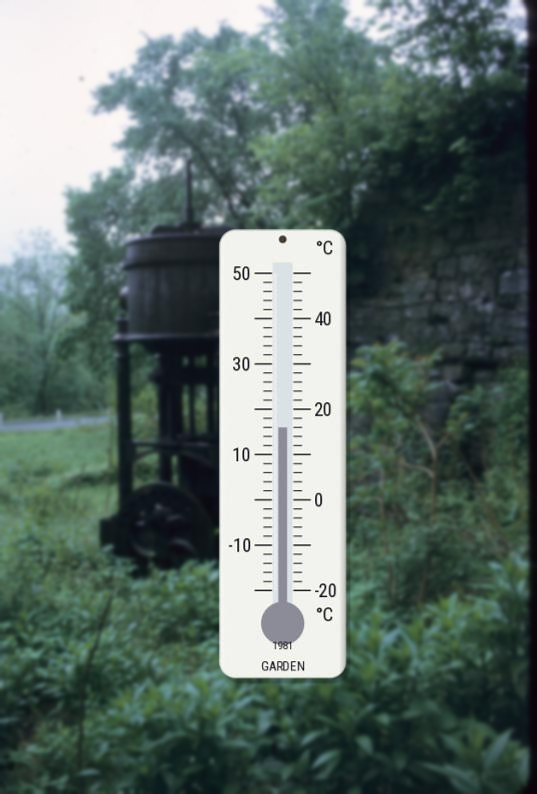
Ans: {"value": 16, "unit": "°C"}
